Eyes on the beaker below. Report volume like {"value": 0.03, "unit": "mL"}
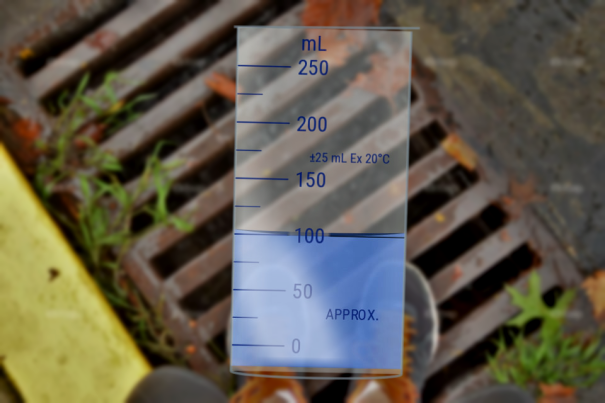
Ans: {"value": 100, "unit": "mL"}
